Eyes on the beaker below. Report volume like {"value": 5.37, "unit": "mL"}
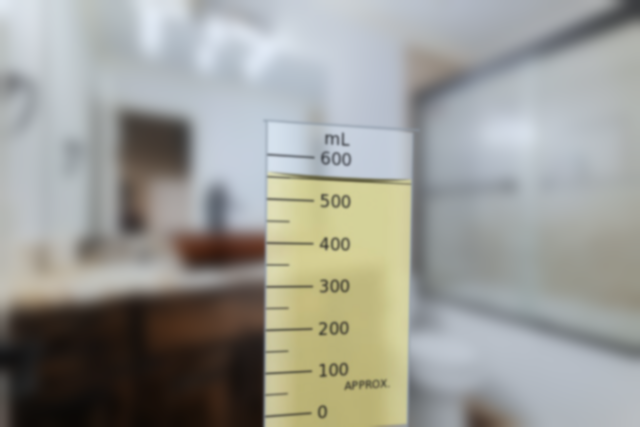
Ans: {"value": 550, "unit": "mL"}
